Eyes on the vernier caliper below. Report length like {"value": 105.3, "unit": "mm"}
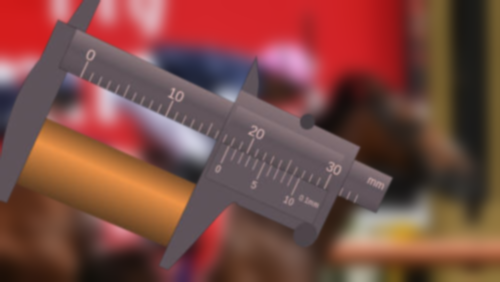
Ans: {"value": 17.8, "unit": "mm"}
